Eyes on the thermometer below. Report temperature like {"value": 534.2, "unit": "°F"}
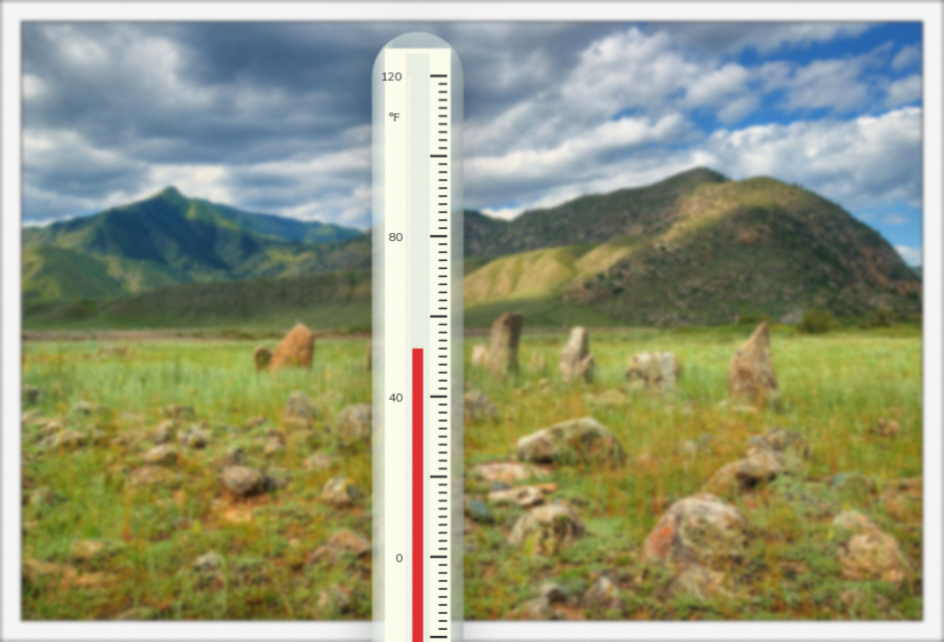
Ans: {"value": 52, "unit": "°F"}
